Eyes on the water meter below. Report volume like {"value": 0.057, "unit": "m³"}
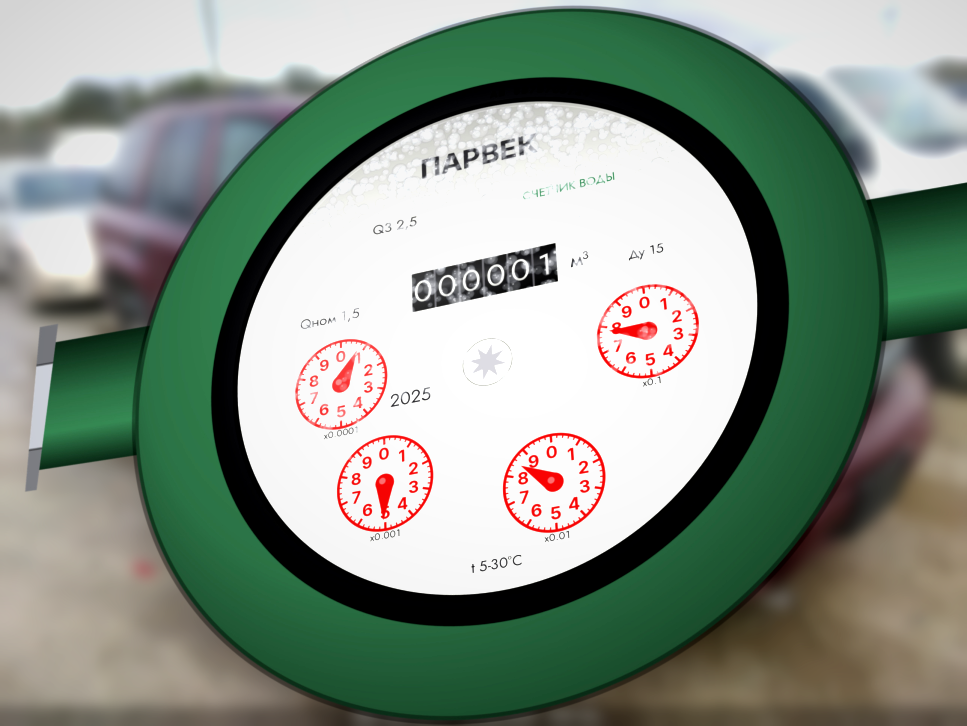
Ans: {"value": 1.7850, "unit": "m³"}
